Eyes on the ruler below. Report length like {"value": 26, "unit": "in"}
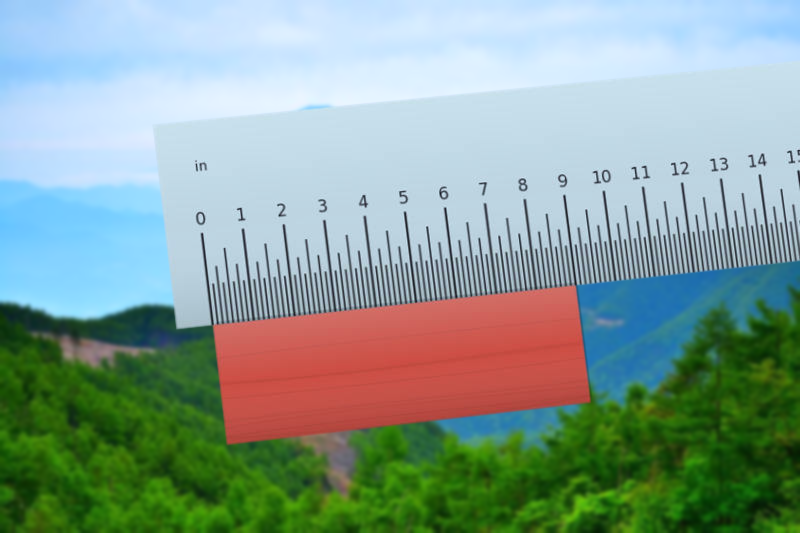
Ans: {"value": 9, "unit": "in"}
